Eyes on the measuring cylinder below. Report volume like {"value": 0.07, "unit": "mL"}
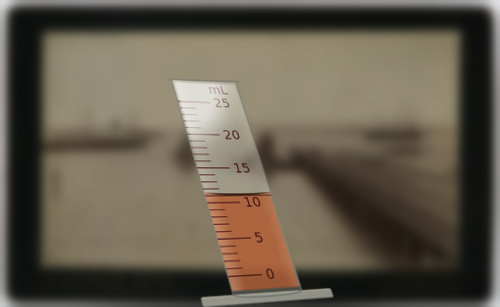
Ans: {"value": 11, "unit": "mL"}
